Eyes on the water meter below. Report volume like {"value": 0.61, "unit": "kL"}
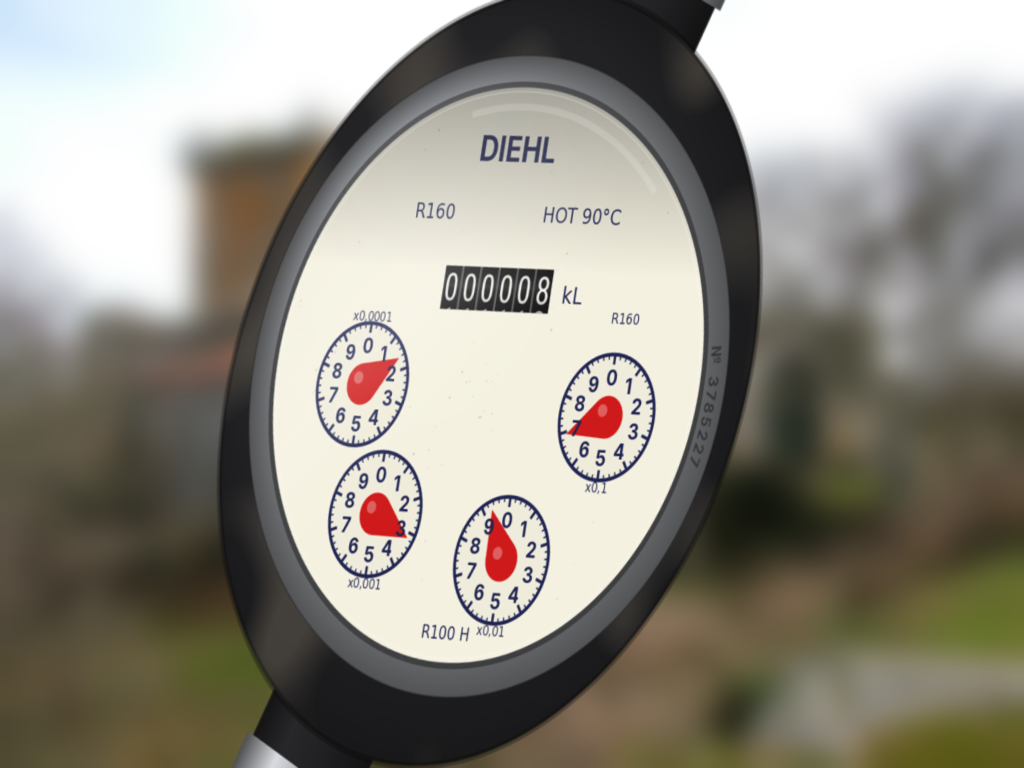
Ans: {"value": 8.6931, "unit": "kL"}
